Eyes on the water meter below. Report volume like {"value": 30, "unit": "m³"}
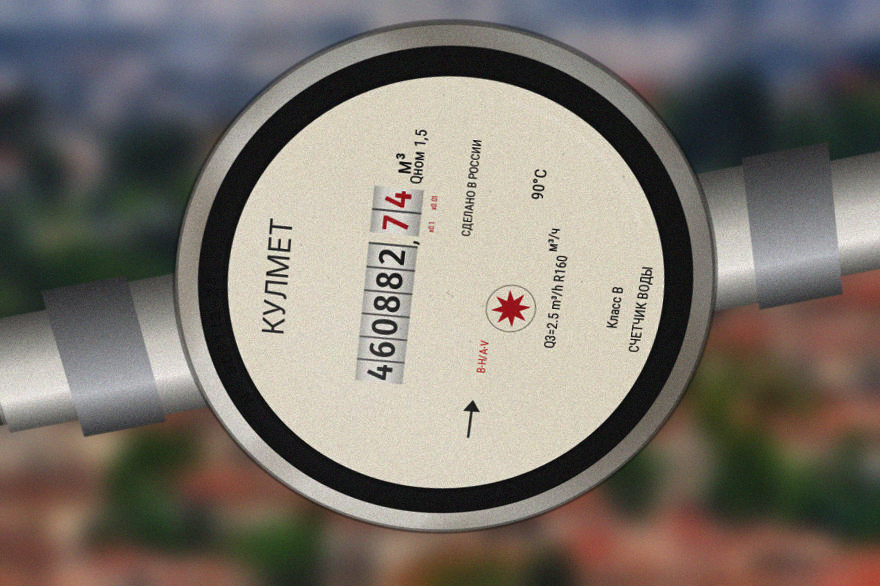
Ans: {"value": 460882.74, "unit": "m³"}
